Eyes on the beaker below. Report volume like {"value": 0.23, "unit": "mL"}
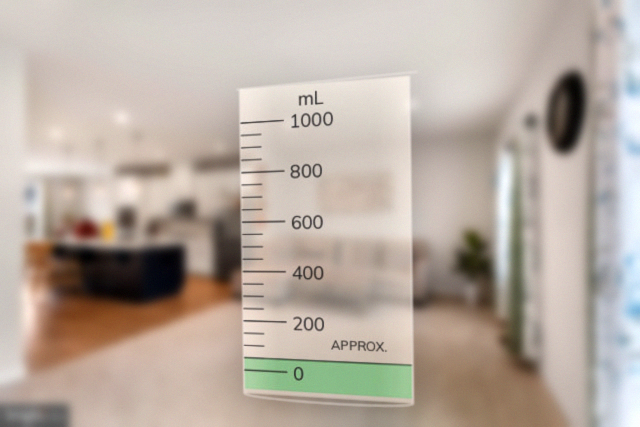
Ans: {"value": 50, "unit": "mL"}
